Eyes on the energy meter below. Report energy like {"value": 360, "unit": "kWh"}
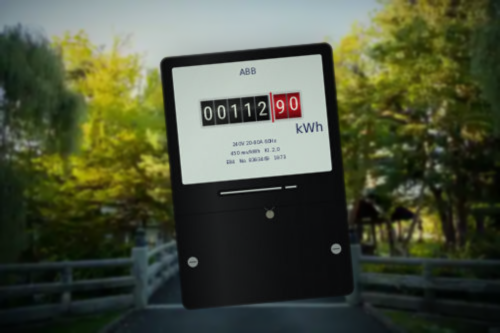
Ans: {"value": 112.90, "unit": "kWh"}
